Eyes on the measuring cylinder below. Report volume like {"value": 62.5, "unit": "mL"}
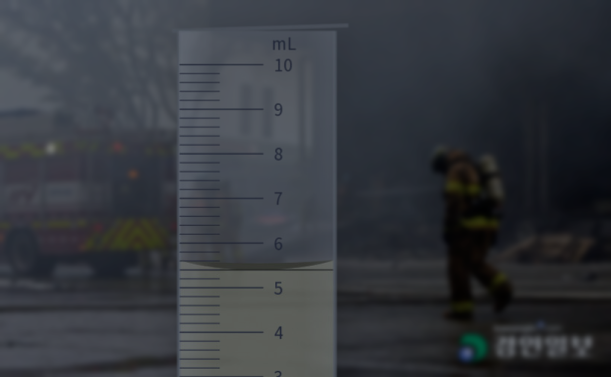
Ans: {"value": 5.4, "unit": "mL"}
